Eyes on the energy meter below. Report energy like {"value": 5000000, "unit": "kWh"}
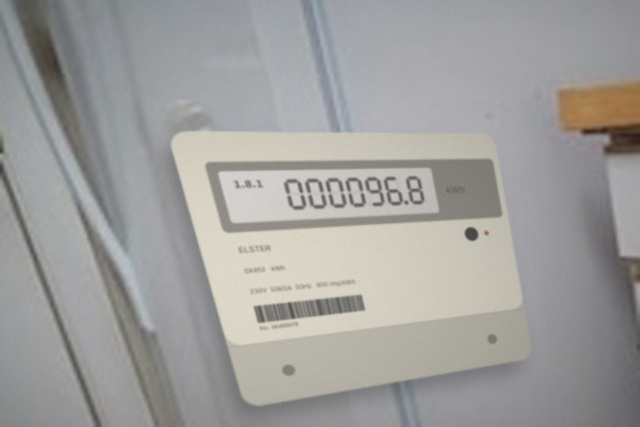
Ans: {"value": 96.8, "unit": "kWh"}
